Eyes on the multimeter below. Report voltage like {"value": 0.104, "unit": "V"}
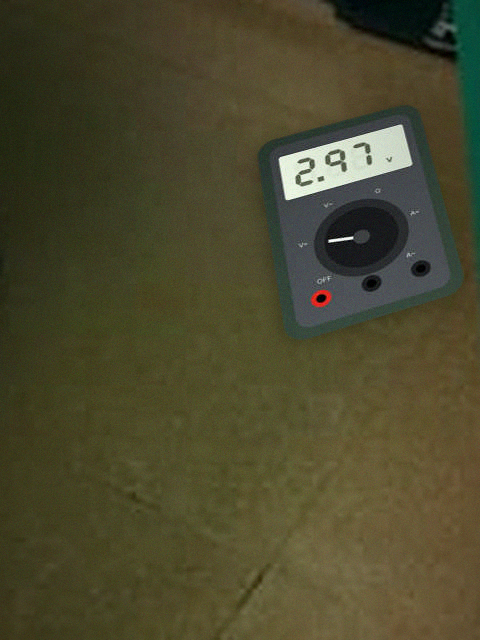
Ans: {"value": 2.97, "unit": "V"}
